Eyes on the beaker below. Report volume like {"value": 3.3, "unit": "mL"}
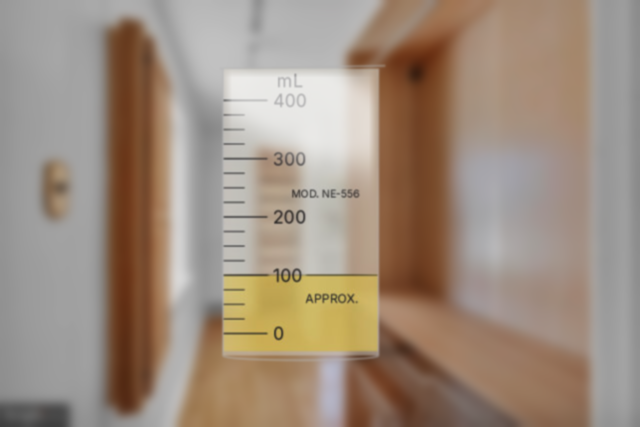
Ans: {"value": 100, "unit": "mL"}
